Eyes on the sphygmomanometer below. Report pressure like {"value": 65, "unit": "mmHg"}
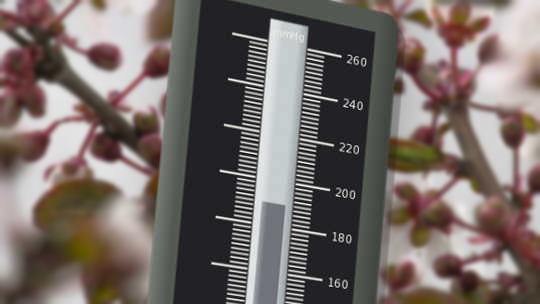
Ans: {"value": 190, "unit": "mmHg"}
